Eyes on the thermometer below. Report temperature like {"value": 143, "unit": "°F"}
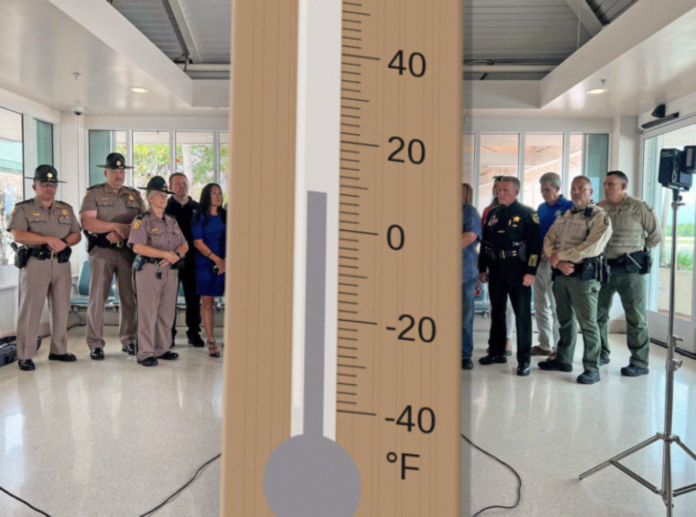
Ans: {"value": 8, "unit": "°F"}
